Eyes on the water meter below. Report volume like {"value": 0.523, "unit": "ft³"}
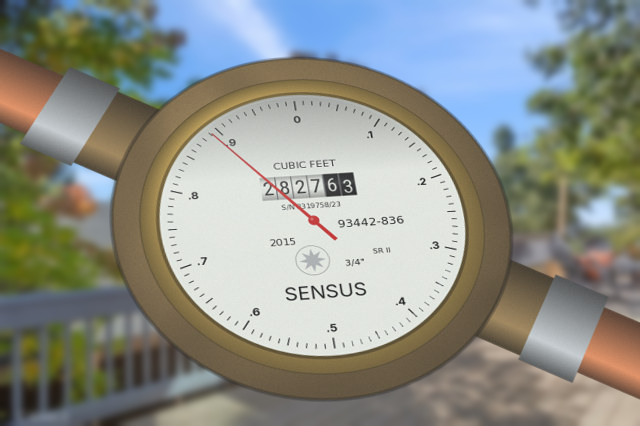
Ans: {"value": 282762.89, "unit": "ft³"}
